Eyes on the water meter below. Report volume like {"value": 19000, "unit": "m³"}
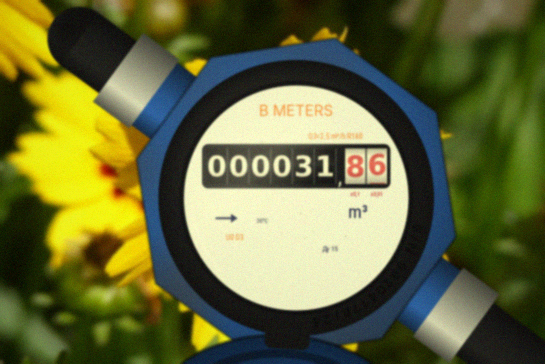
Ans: {"value": 31.86, "unit": "m³"}
